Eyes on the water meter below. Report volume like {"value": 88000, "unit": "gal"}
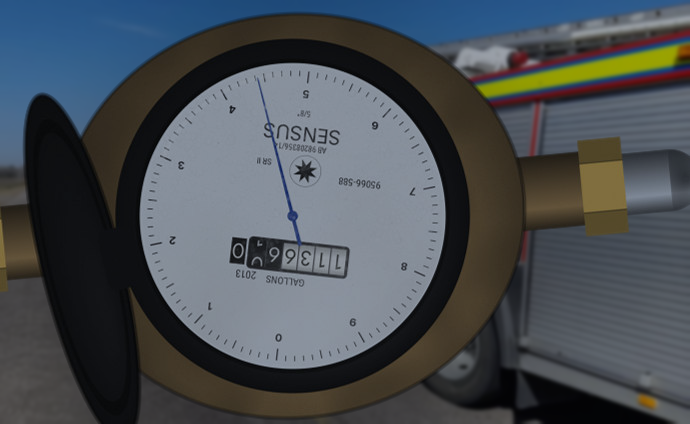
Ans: {"value": 1136604.4, "unit": "gal"}
